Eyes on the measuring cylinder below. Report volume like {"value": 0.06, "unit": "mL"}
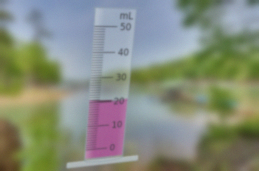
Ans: {"value": 20, "unit": "mL"}
